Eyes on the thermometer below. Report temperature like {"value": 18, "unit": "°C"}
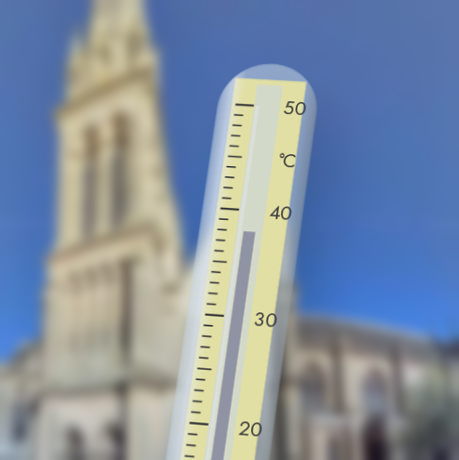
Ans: {"value": 38, "unit": "°C"}
